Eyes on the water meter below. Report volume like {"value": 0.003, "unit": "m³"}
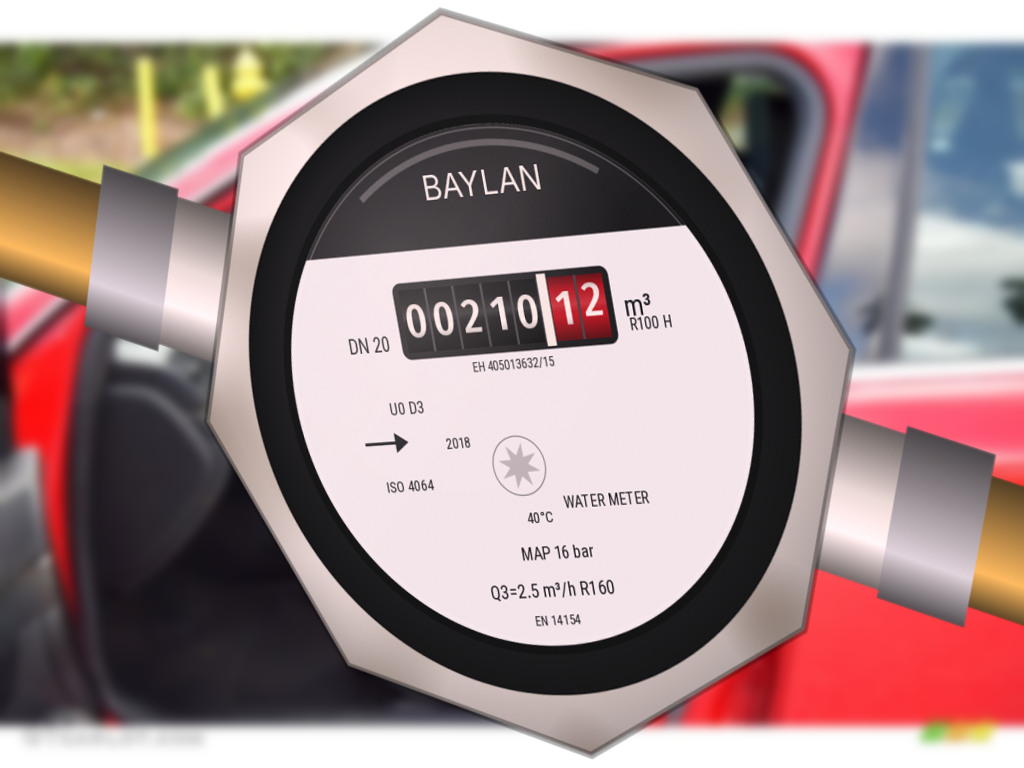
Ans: {"value": 210.12, "unit": "m³"}
